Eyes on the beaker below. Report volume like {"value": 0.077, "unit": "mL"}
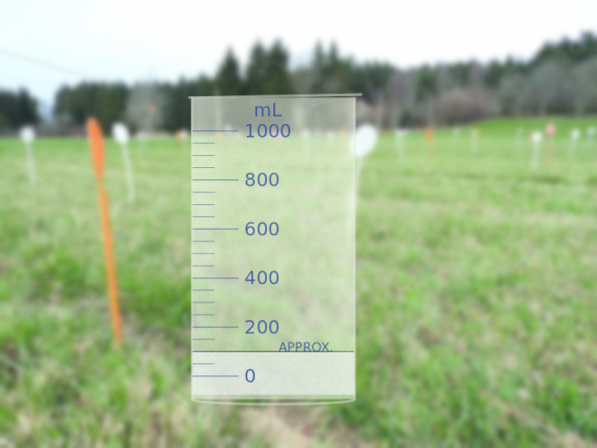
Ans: {"value": 100, "unit": "mL"}
